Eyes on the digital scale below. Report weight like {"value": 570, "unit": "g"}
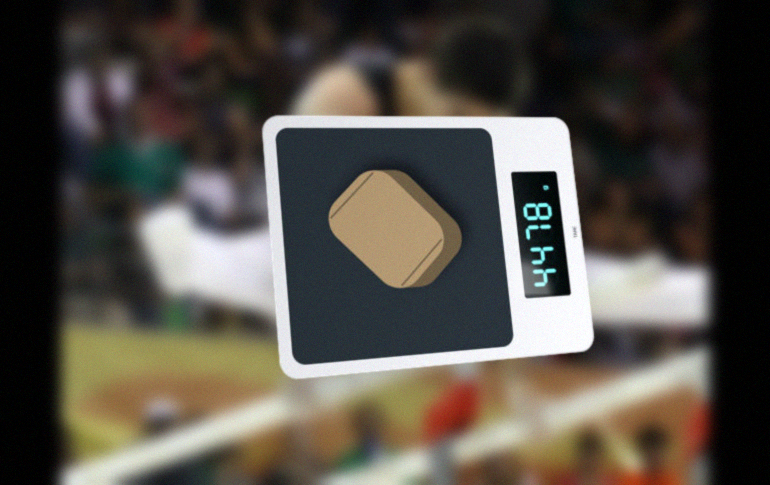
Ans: {"value": 4478, "unit": "g"}
